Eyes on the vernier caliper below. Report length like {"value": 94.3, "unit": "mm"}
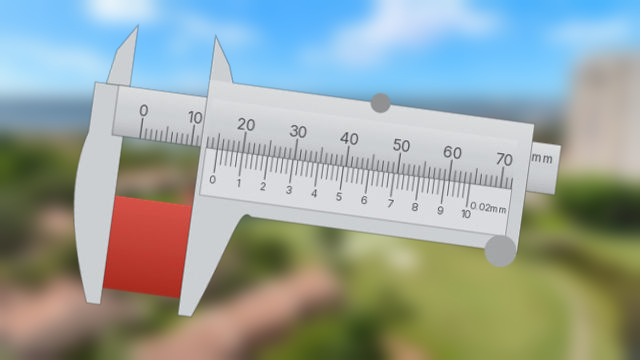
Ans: {"value": 15.0, "unit": "mm"}
